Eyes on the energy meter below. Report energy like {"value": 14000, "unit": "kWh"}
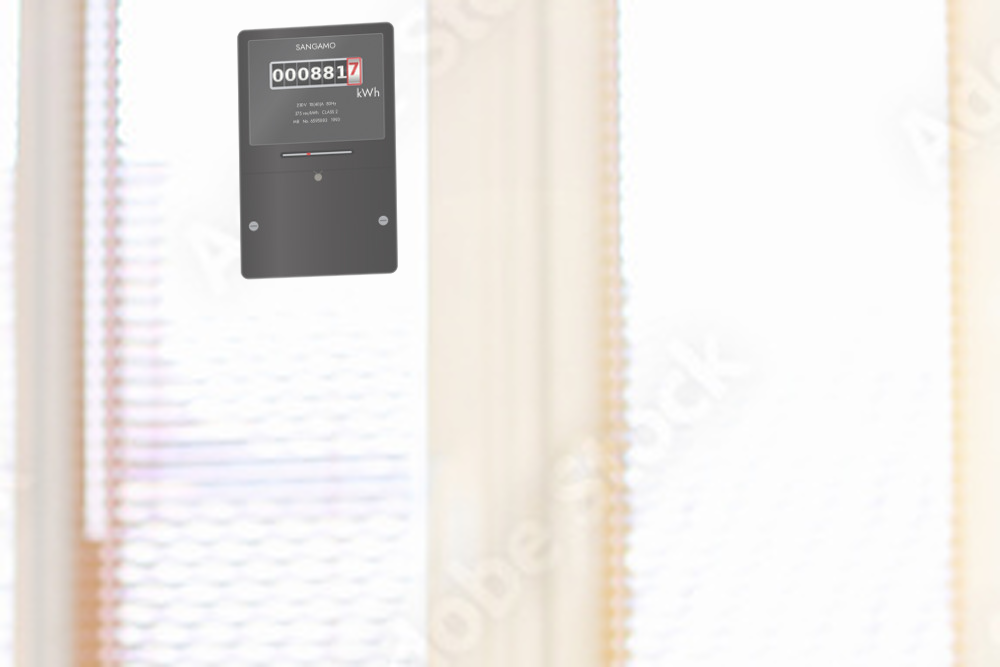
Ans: {"value": 881.7, "unit": "kWh"}
